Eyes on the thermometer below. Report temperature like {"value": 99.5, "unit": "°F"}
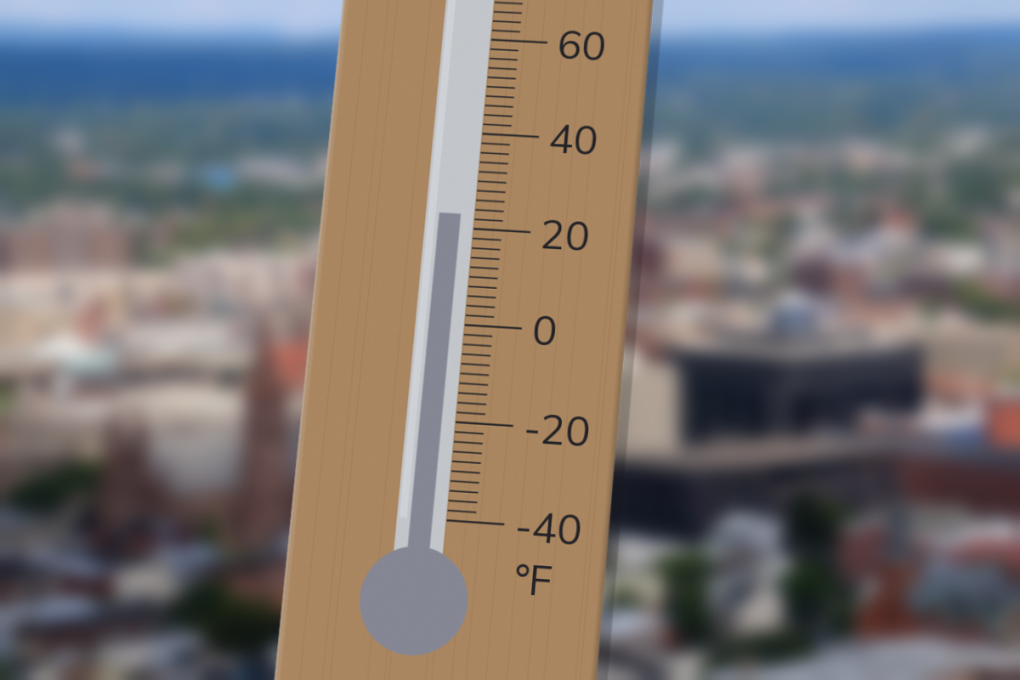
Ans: {"value": 23, "unit": "°F"}
